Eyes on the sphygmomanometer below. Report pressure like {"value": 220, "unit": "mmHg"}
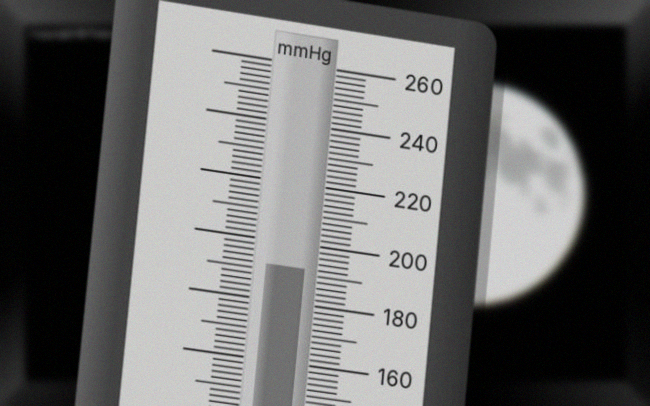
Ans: {"value": 192, "unit": "mmHg"}
